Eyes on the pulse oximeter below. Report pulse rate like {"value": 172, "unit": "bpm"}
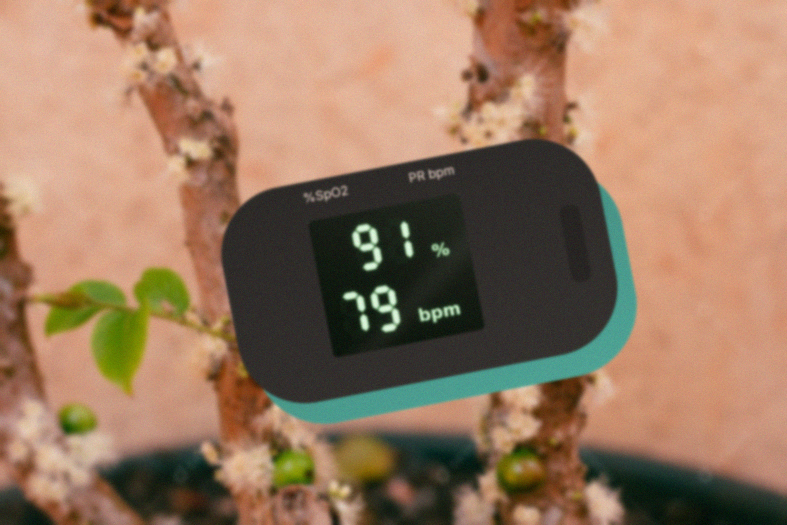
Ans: {"value": 79, "unit": "bpm"}
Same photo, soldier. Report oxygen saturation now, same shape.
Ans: {"value": 91, "unit": "%"}
